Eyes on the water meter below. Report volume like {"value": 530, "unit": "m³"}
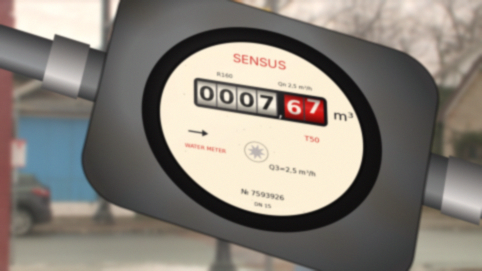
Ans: {"value": 7.67, "unit": "m³"}
